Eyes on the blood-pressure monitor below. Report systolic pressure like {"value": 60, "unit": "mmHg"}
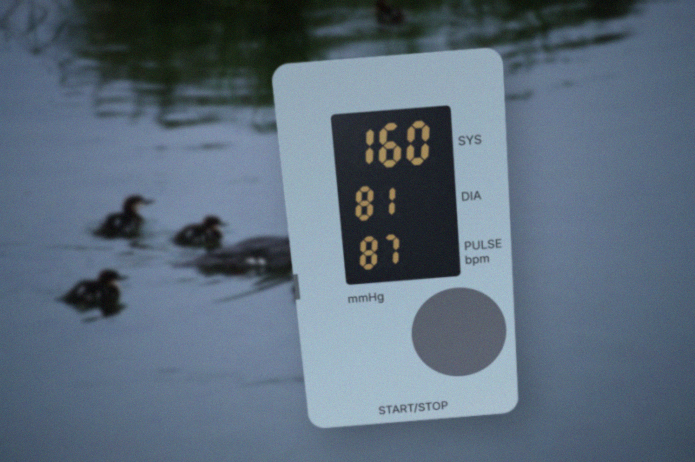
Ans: {"value": 160, "unit": "mmHg"}
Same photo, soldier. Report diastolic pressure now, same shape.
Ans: {"value": 81, "unit": "mmHg"}
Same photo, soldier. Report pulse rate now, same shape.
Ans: {"value": 87, "unit": "bpm"}
